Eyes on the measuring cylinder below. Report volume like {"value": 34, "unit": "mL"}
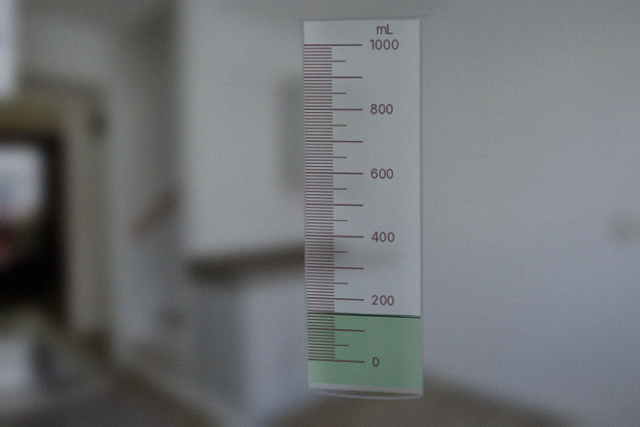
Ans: {"value": 150, "unit": "mL"}
